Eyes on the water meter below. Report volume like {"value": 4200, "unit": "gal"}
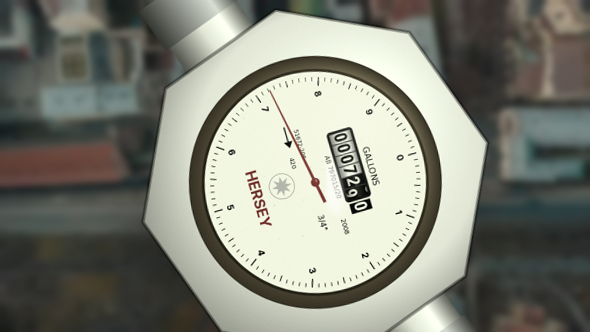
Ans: {"value": 7287.2, "unit": "gal"}
